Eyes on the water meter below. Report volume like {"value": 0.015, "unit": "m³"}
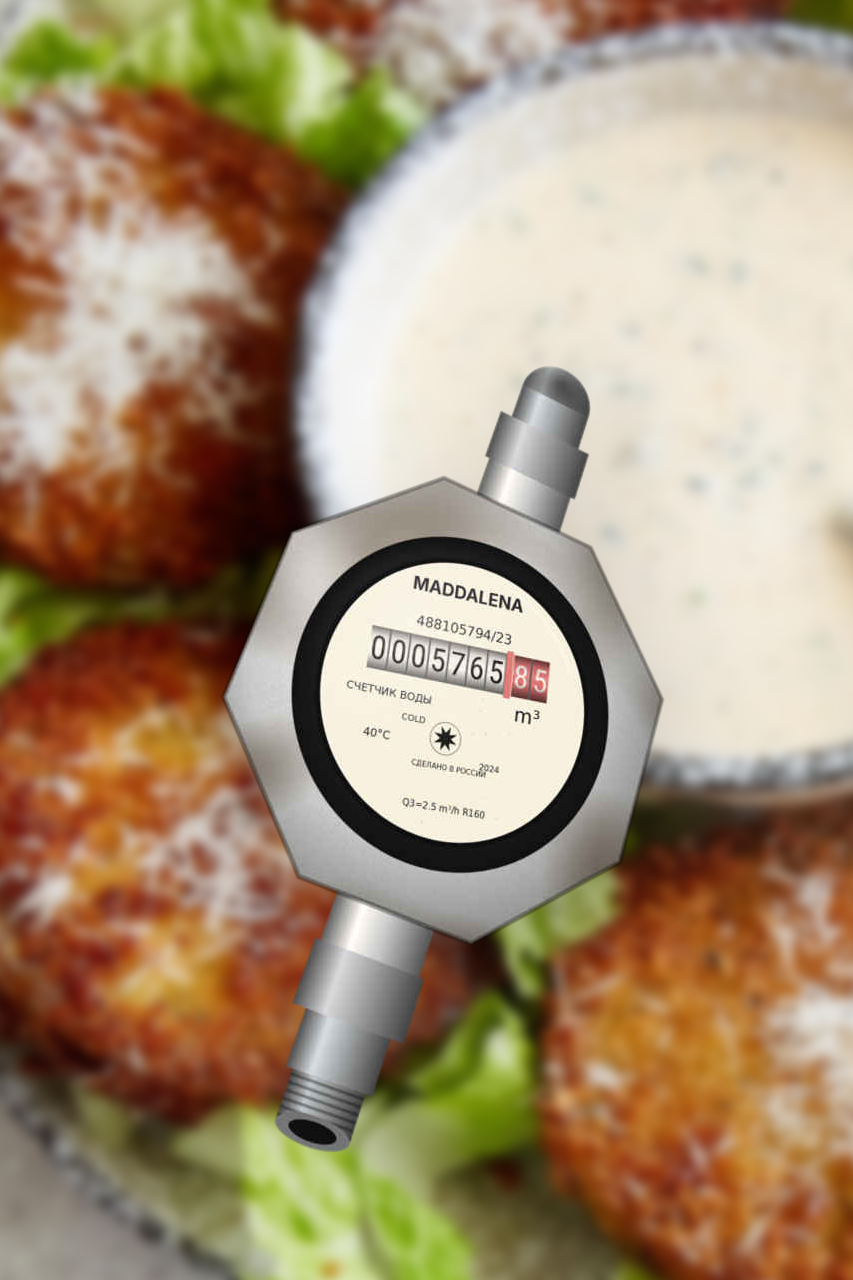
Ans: {"value": 5765.85, "unit": "m³"}
